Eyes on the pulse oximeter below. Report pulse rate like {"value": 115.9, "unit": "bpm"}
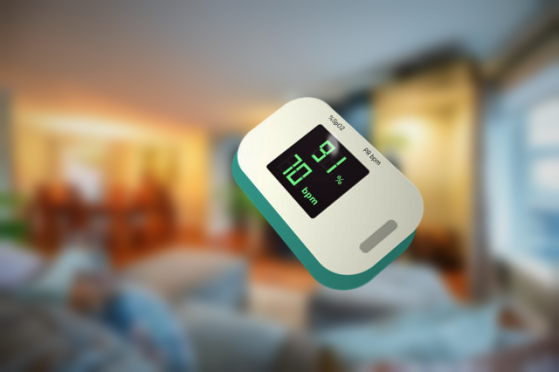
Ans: {"value": 70, "unit": "bpm"}
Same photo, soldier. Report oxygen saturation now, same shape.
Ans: {"value": 91, "unit": "%"}
